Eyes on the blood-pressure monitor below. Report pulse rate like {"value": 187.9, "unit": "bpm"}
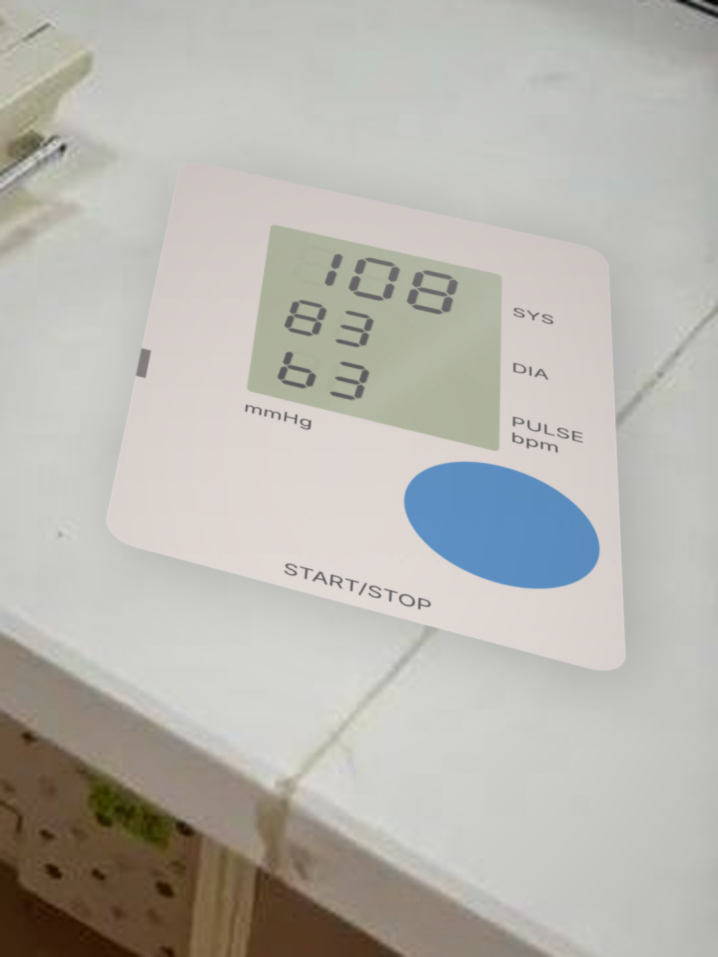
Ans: {"value": 63, "unit": "bpm"}
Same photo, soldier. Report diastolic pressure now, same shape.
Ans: {"value": 83, "unit": "mmHg"}
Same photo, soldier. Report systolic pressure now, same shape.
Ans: {"value": 108, "unit": "mmHg"}
